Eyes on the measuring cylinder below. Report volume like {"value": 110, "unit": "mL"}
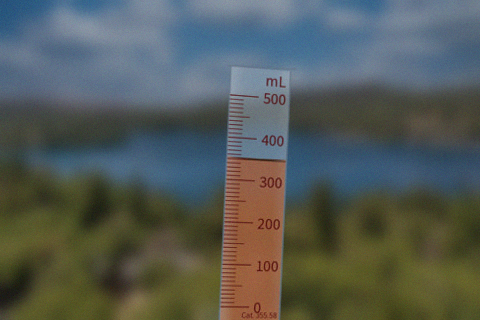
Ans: {"value": 350, "unit": "mL"}
